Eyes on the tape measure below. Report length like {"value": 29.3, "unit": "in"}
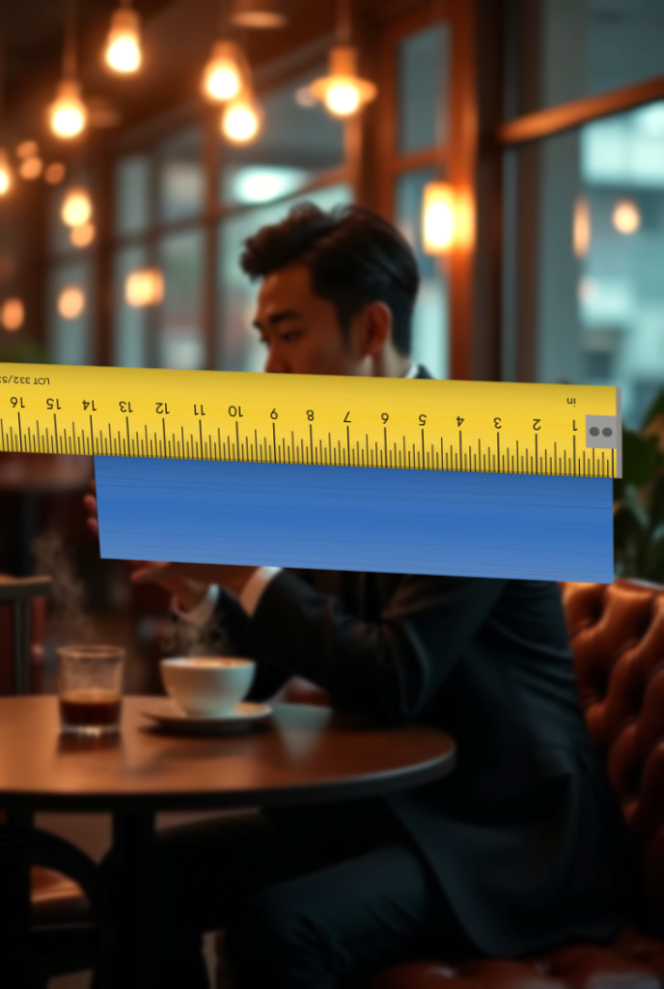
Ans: {"value": 14, "unit": "in"}
